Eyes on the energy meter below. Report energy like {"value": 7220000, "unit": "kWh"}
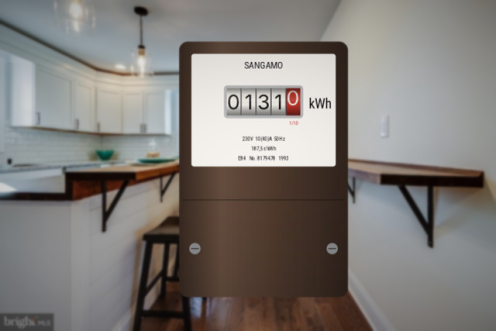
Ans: {"value": 131.0, "unit": "kWh"}
